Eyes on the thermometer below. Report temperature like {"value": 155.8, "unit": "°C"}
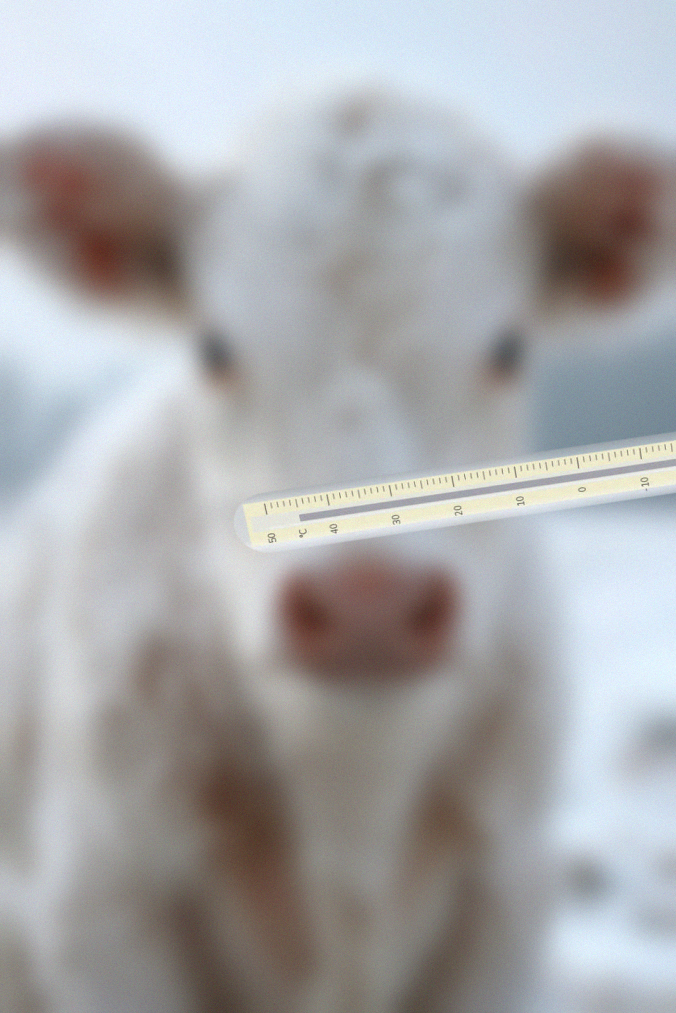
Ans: {"value": 45, "unit": "°C"}
